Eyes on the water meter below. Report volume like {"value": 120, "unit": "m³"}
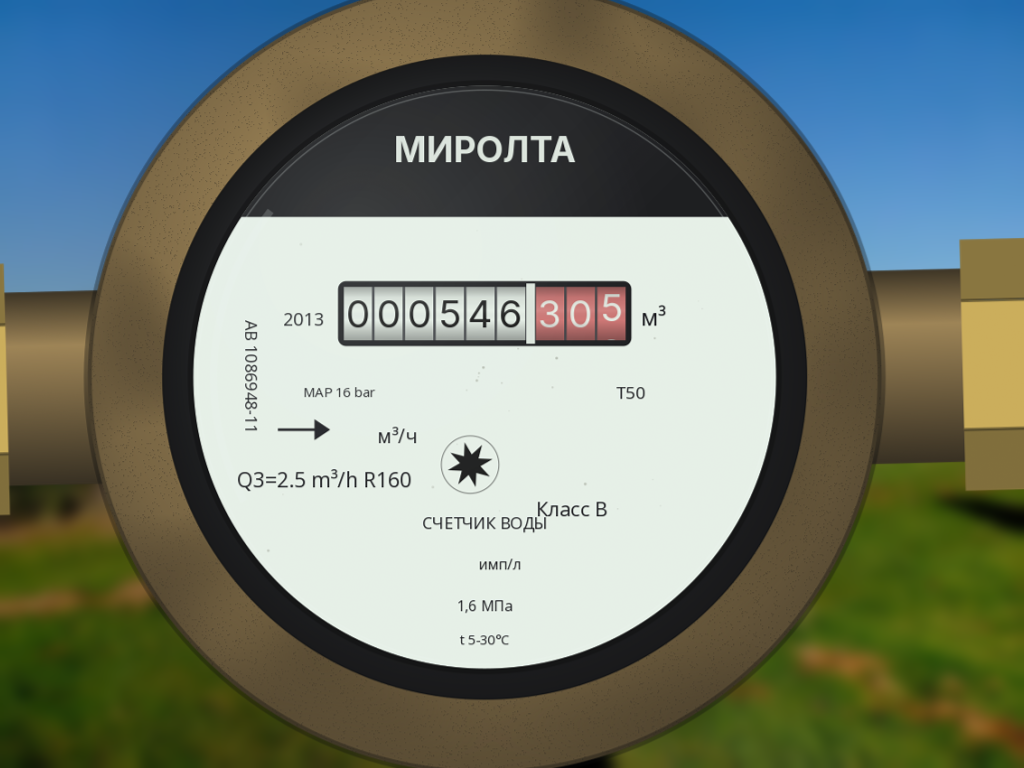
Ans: {"value": 546.305, "unit": "m³"}
